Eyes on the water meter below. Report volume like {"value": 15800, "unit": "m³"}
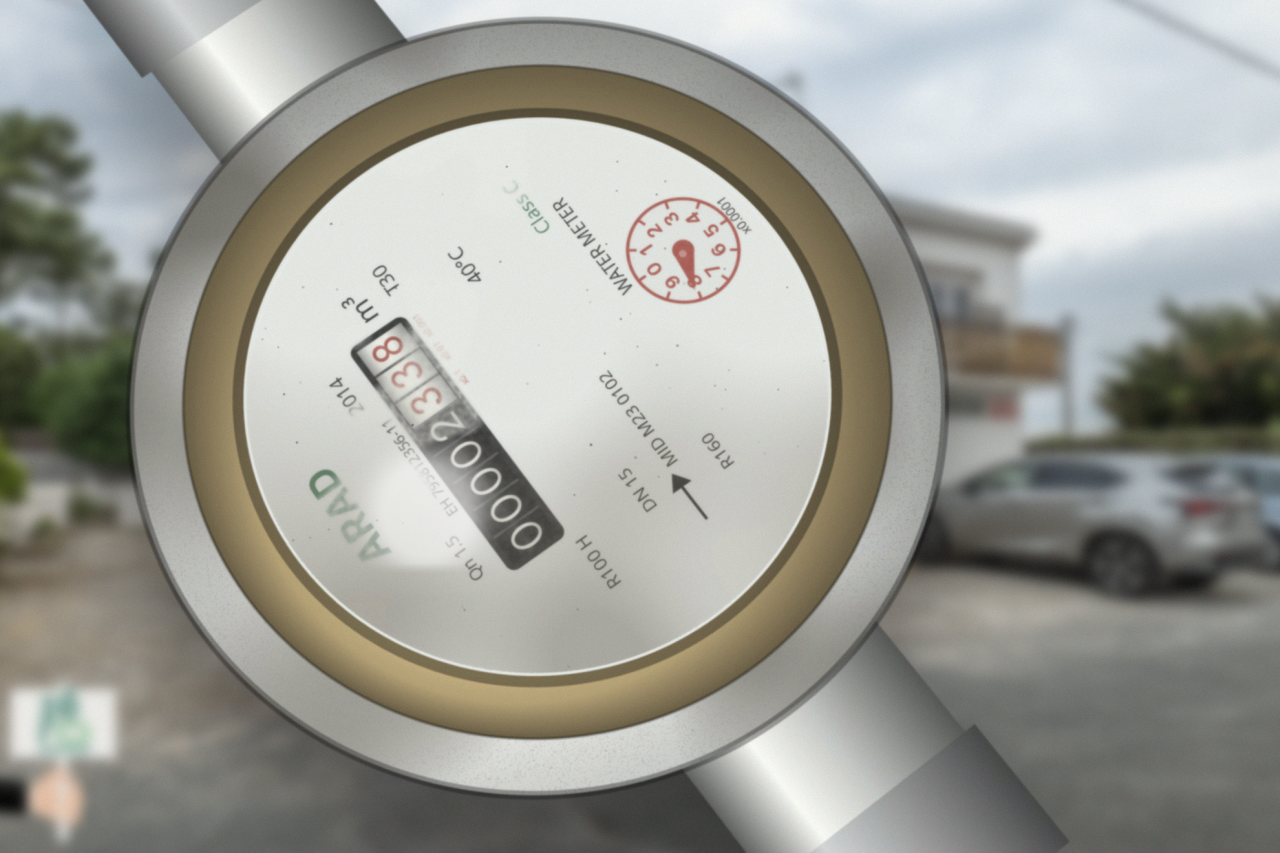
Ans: {"value": 2.3388, "unit": "m³"}
